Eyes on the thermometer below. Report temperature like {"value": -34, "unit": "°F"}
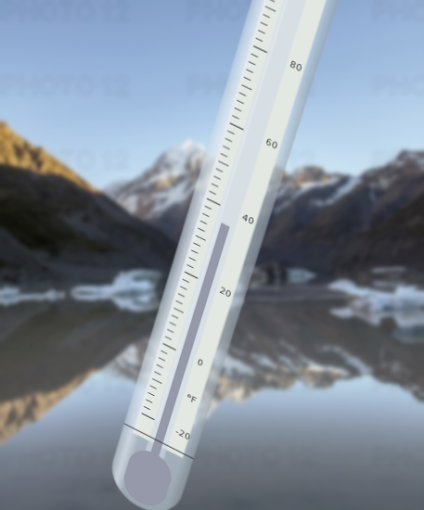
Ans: {"value": 36, "unit": "°F"}
